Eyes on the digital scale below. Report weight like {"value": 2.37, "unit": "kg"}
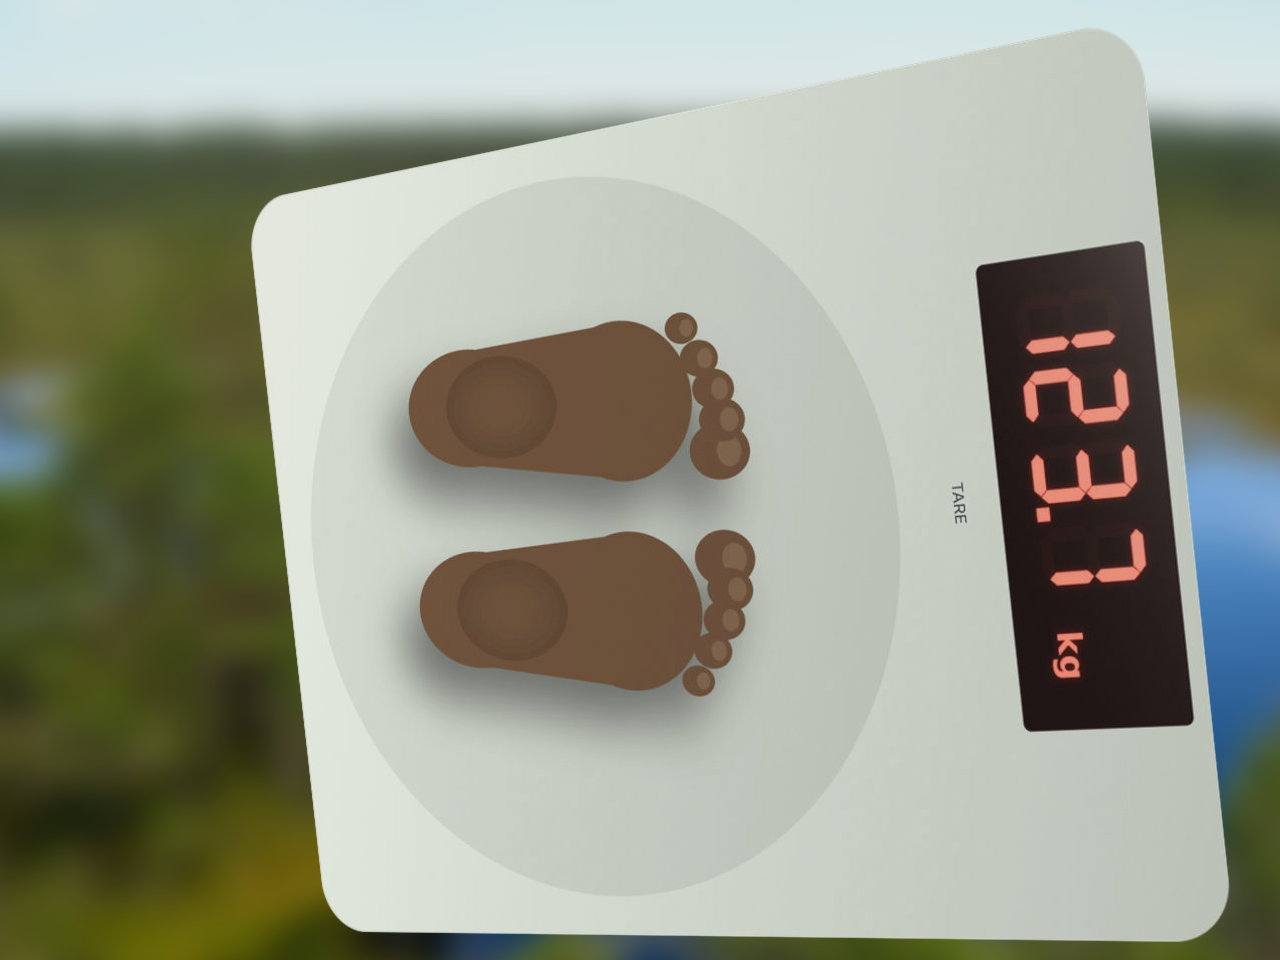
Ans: {"value": 123.7, "unit": "kg"}
